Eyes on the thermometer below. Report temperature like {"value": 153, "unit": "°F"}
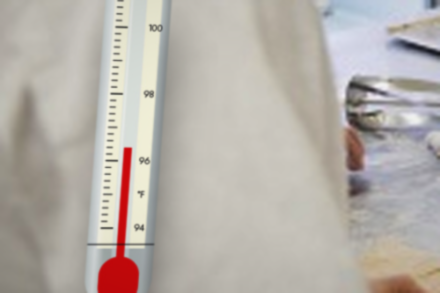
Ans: {"value": 96.4, "unit": "°F"}
